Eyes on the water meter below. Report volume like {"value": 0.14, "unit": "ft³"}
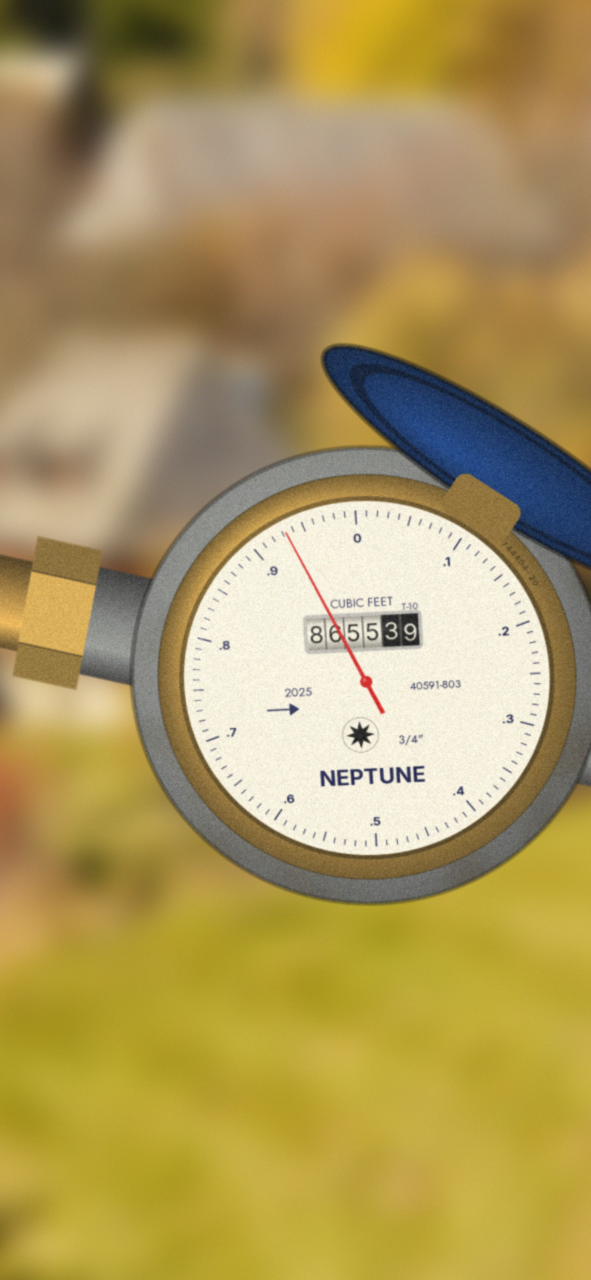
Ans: {"value": 865538.93, "unit": "ft³"}
